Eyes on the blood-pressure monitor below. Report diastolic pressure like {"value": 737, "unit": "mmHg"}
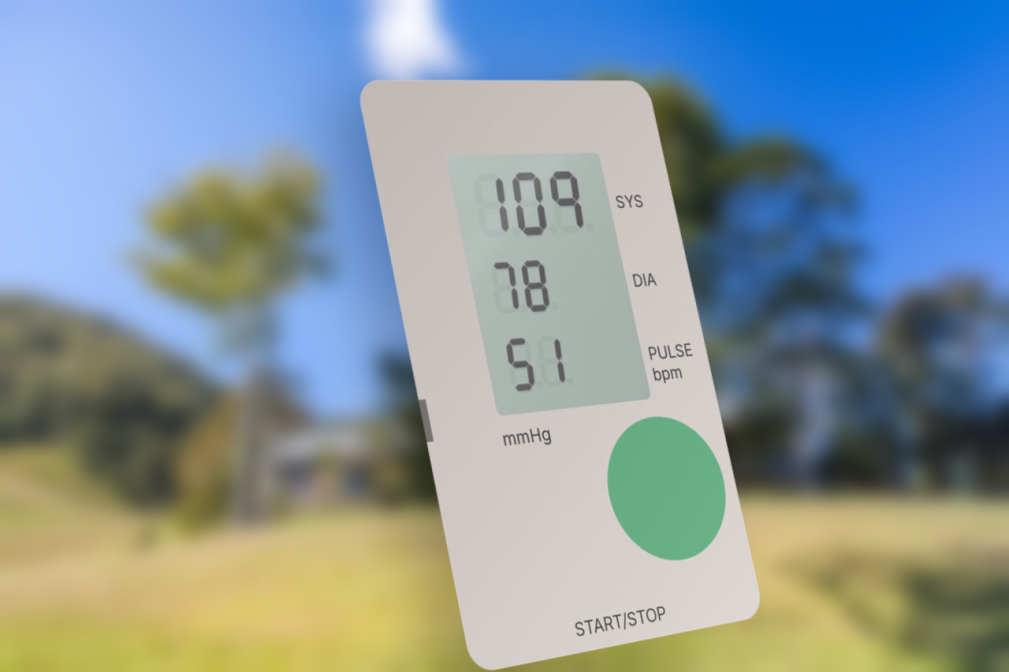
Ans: {"value": 78, "unit": "mmHg"}
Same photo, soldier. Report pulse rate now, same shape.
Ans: {"value": 51, "unit": "bpm"}
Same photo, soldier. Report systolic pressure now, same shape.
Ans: {"value": 109, "unit": "mmHg"}
